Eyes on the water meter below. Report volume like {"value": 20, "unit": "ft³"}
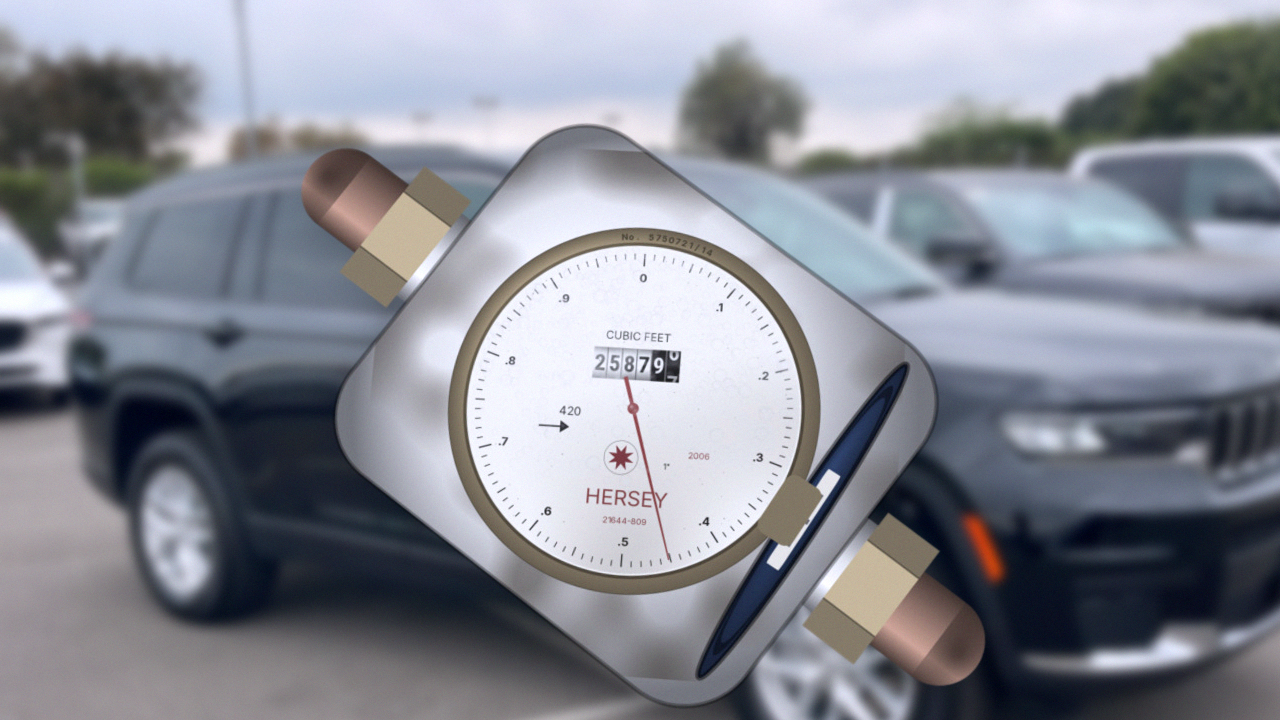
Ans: {"value": 258796.45, "unit": "ft³"}
